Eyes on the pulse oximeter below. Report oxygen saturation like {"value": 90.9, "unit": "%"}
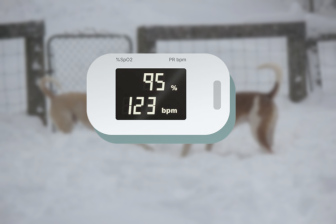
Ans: {"value": 95, "unit": "%"}
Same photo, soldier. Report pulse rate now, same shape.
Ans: {"value": 123, "unit": "bpm"}
